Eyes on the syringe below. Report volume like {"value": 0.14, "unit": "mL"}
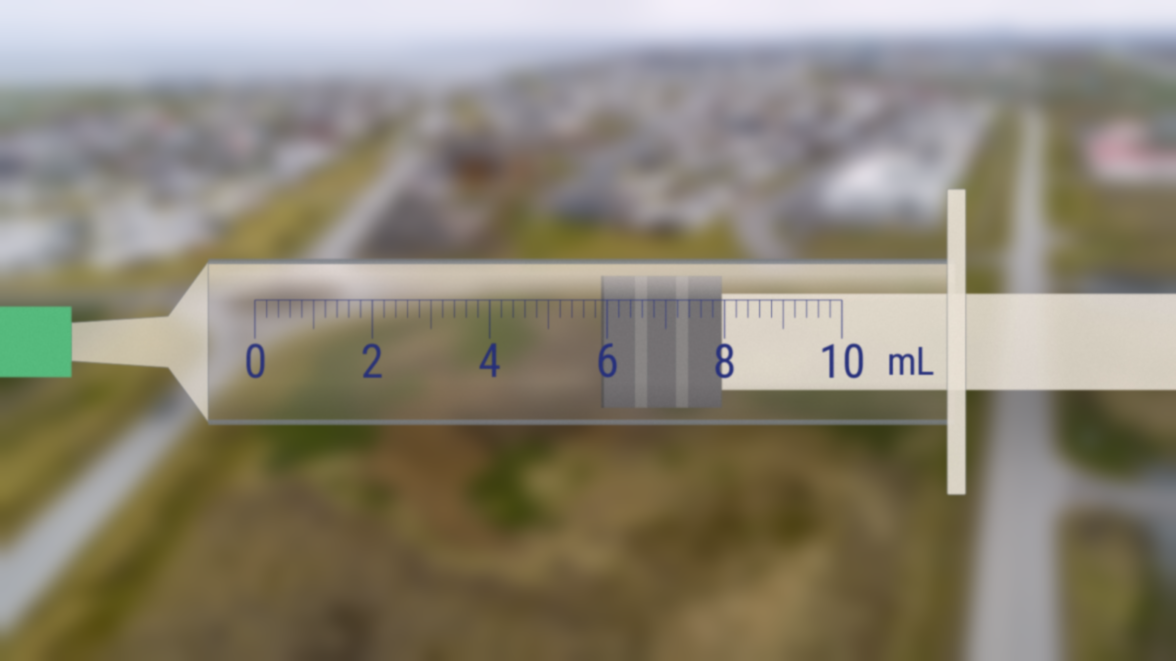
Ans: {"value": 5.9, "unit": "mL"}
